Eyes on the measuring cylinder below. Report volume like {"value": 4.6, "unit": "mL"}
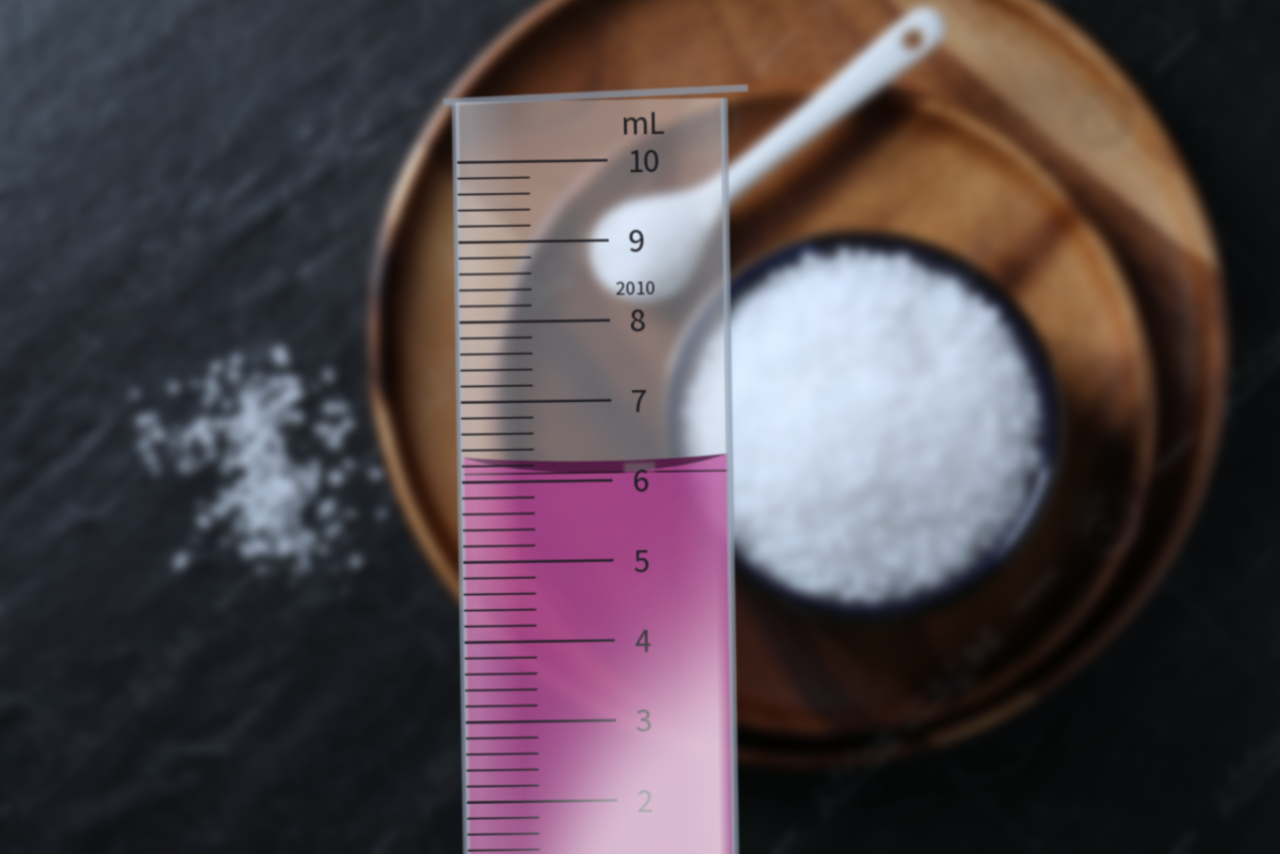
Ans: {"value": 6.1, "unit": "mL"}
